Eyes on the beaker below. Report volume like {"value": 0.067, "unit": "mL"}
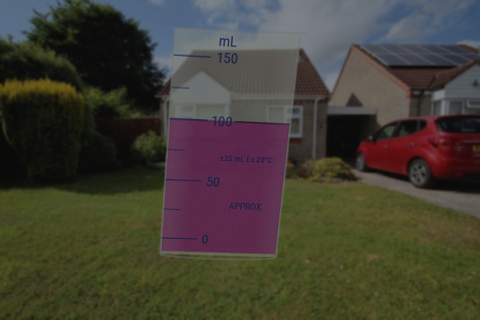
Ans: {"value": 100, "unit": "mL"}
